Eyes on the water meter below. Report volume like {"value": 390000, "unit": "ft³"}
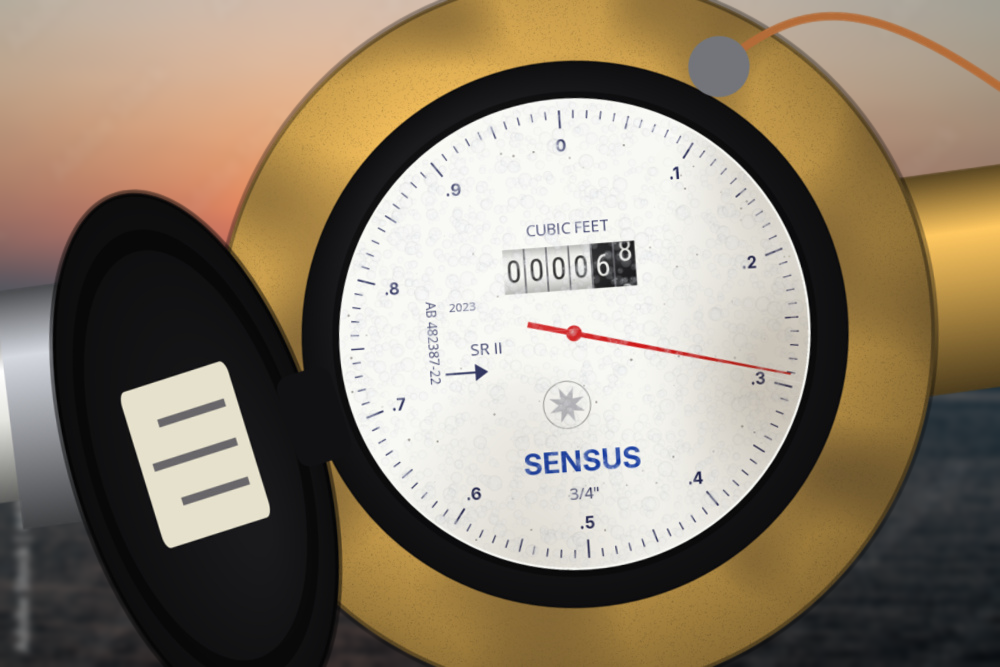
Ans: {"value": 68.29, "unit": "ft³"}
